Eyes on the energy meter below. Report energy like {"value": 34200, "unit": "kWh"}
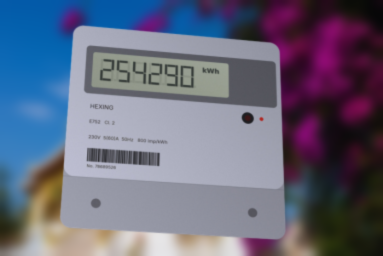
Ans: {"value": 254290, "unit": "kWh"}
